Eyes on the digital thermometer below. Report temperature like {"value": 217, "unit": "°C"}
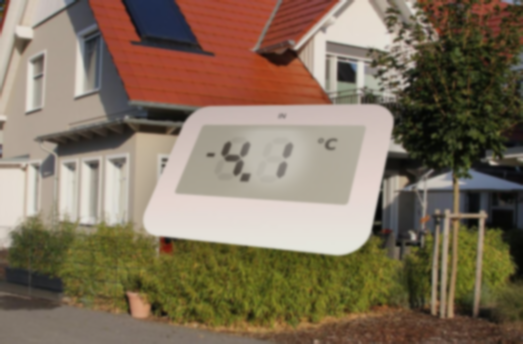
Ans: {"value": -4.1, "unit": "°C"}
